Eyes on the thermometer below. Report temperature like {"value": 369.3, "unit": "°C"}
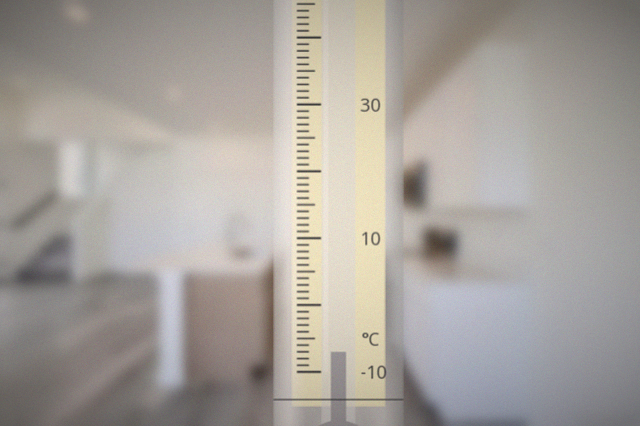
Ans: {"value": -7, "unit": "°C"}
